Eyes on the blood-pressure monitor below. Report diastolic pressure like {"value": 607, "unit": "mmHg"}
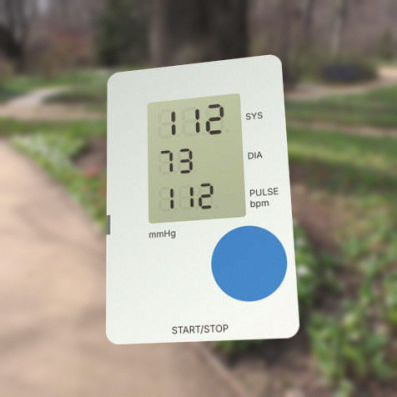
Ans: {"value": 73, "unit": "mmHg"}
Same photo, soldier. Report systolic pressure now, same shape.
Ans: {"value": 112, "unit": "mmHg"}
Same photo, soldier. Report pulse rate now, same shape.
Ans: {"value": 112, "unit": "bpm"}
